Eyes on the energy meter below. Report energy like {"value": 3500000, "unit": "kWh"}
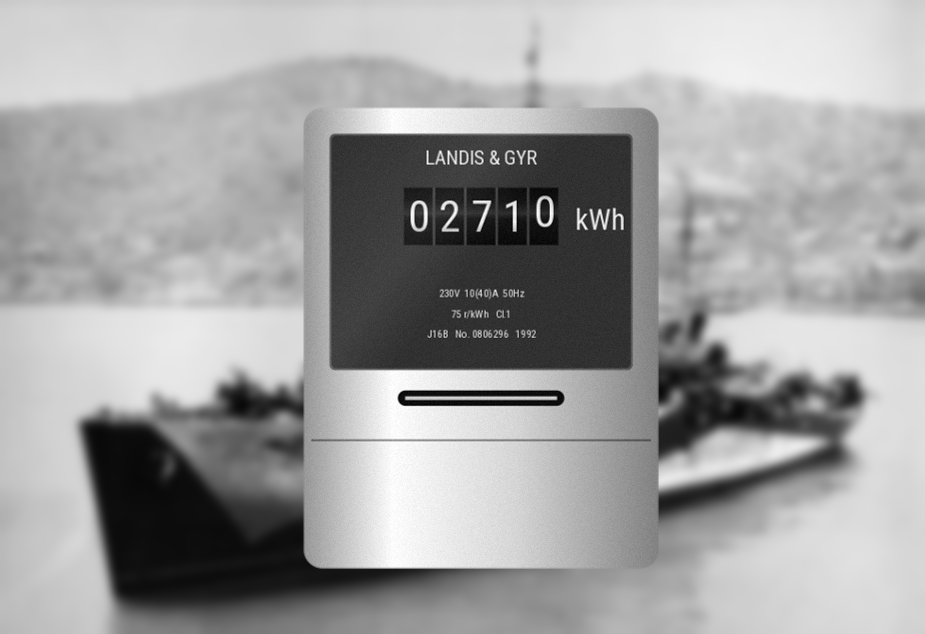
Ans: {"value": 2710, "unit": "kWh"}
